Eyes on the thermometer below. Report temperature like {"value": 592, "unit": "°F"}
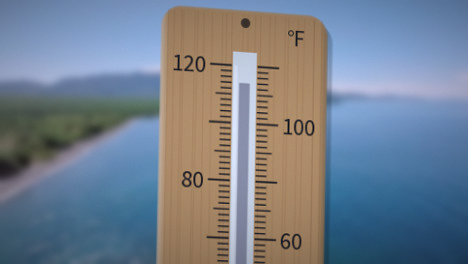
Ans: {"value": 114, "unit": "°F"}
